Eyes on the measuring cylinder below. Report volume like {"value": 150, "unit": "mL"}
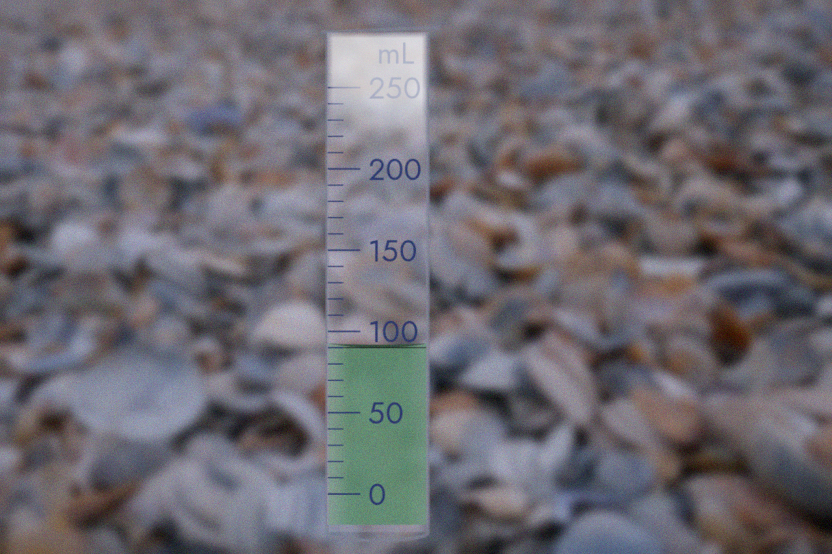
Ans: {"value": 90, "unit": "mL"}
